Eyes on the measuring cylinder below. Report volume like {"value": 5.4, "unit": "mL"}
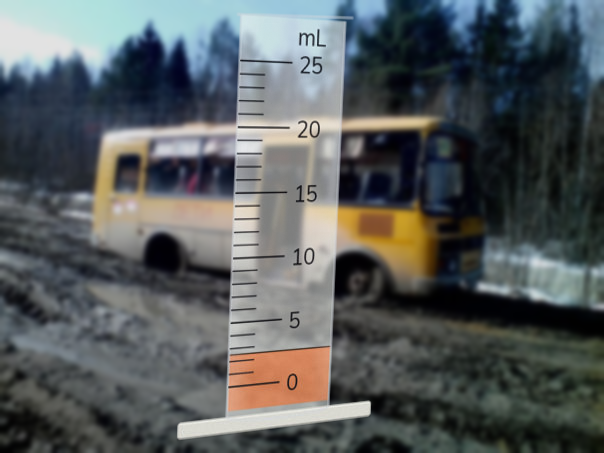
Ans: {"value": 2.5, "unit": "mL"}
